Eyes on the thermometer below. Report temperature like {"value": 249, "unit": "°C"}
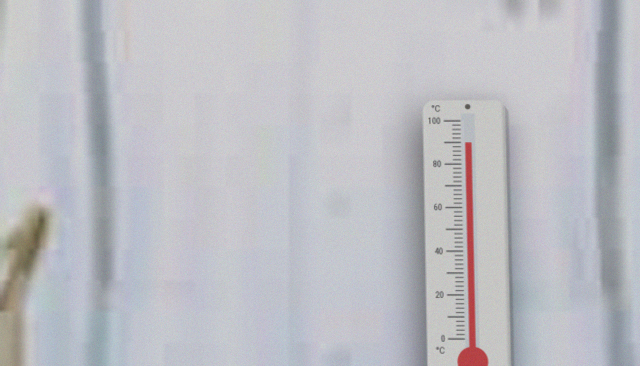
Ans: {"value": 90, "unit": "°C"}
